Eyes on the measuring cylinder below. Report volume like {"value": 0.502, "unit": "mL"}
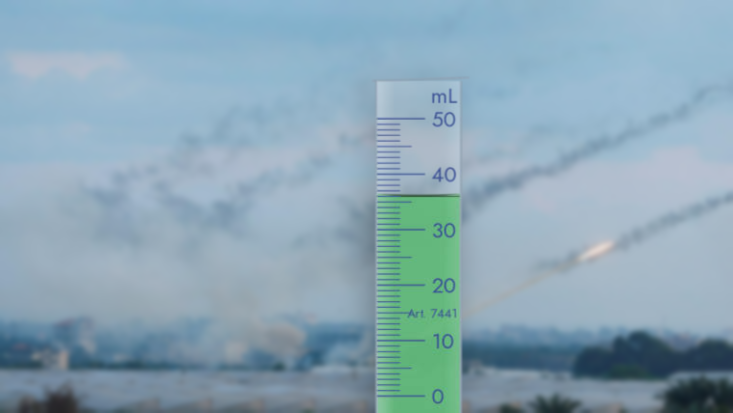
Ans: {"value": 36, "unit": "mL"}
